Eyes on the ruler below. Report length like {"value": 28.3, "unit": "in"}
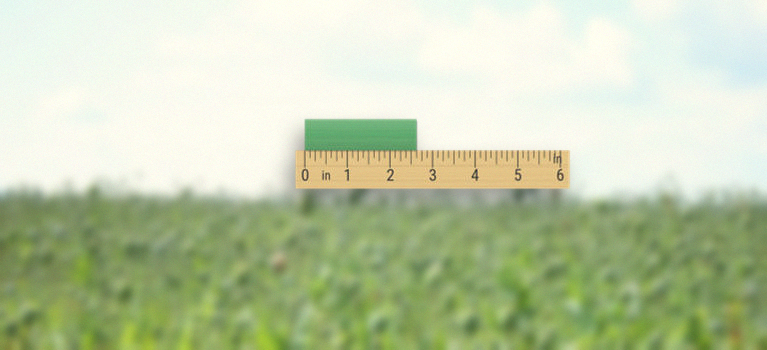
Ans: {"value": 2.625, "unit": "in"}
